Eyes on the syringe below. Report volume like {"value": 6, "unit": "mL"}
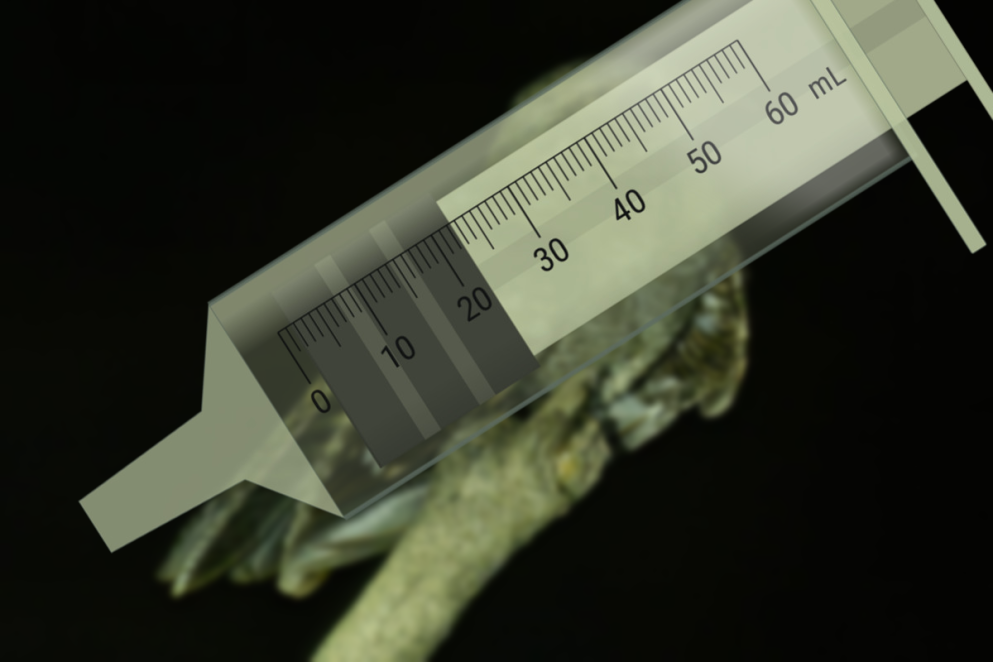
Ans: {"value": 1.5, "unit": "mL"}
